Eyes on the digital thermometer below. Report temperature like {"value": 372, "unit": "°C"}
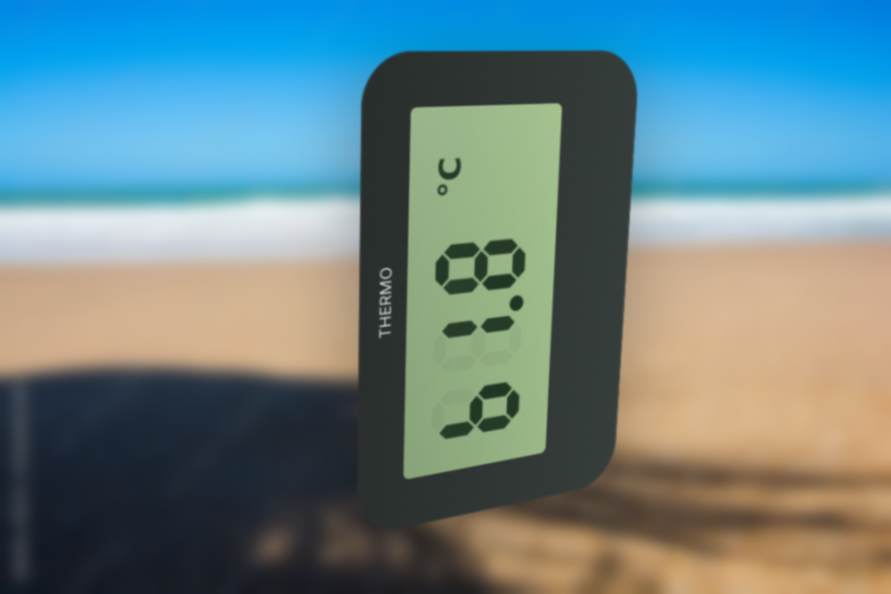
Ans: {"value": 61.8, "unit": "°C"}
